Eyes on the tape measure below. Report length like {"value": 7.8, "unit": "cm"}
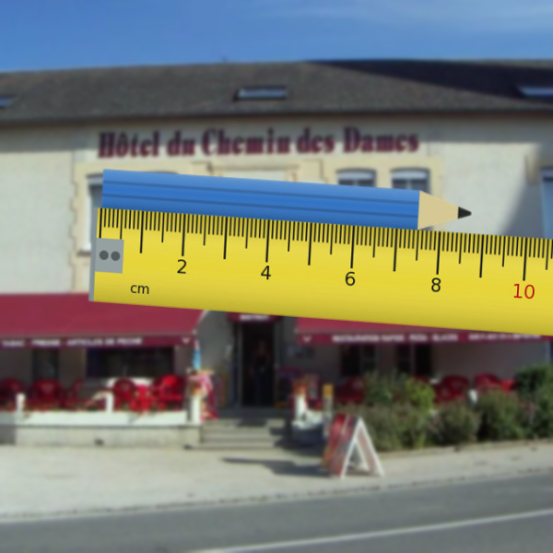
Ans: {"value": 8.7, "unit": "cm"}
